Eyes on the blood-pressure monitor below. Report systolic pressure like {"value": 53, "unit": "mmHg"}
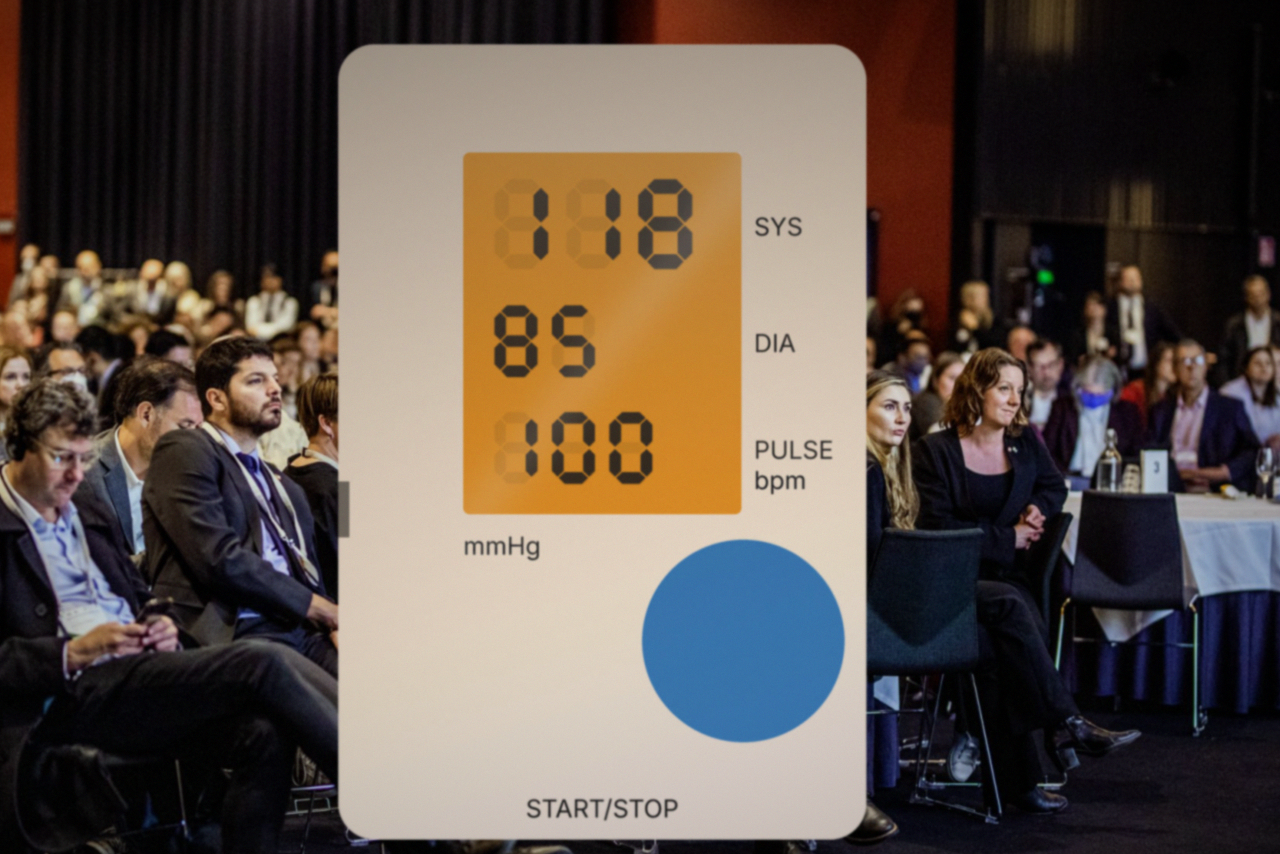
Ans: {"value": 118, "unit": "mmHg"}
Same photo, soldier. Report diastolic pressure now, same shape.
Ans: {"value": 85, "unit": "mmHg"}
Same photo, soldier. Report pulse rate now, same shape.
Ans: {"value": 100, "unit": "bpm"}
